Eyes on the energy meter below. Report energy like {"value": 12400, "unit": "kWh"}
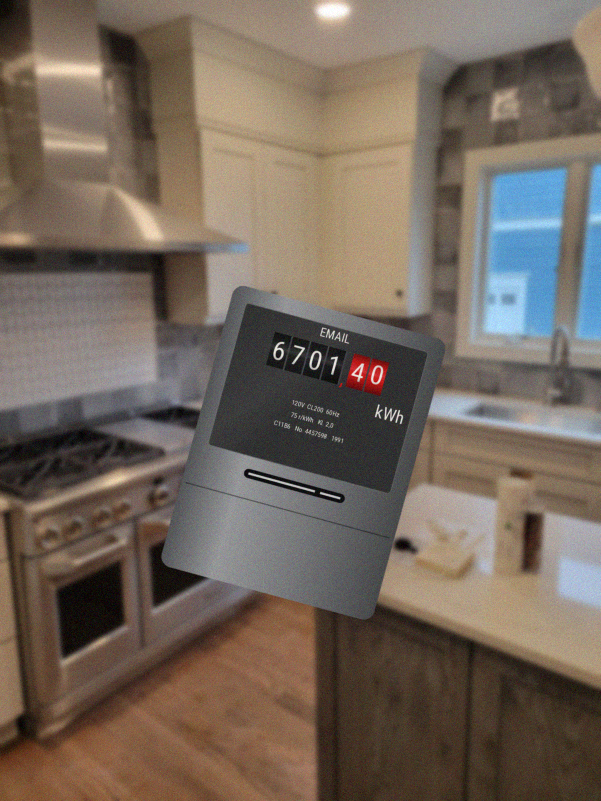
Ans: {"value": 6701.40, "unit": "kWh"}
